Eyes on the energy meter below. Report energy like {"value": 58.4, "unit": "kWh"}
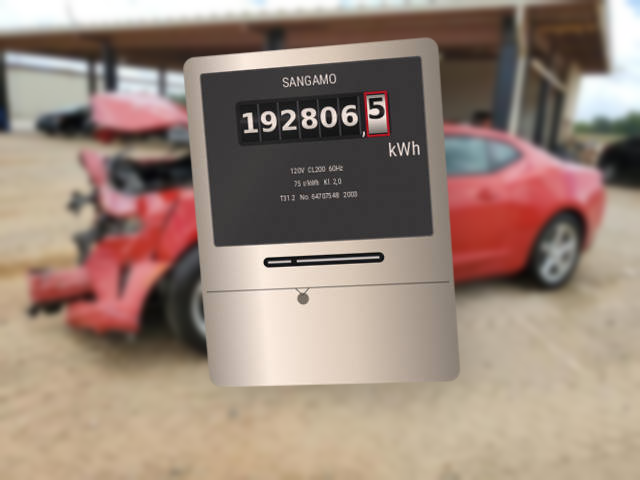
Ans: {"value": 192806.5, "unit": "kWh"}
